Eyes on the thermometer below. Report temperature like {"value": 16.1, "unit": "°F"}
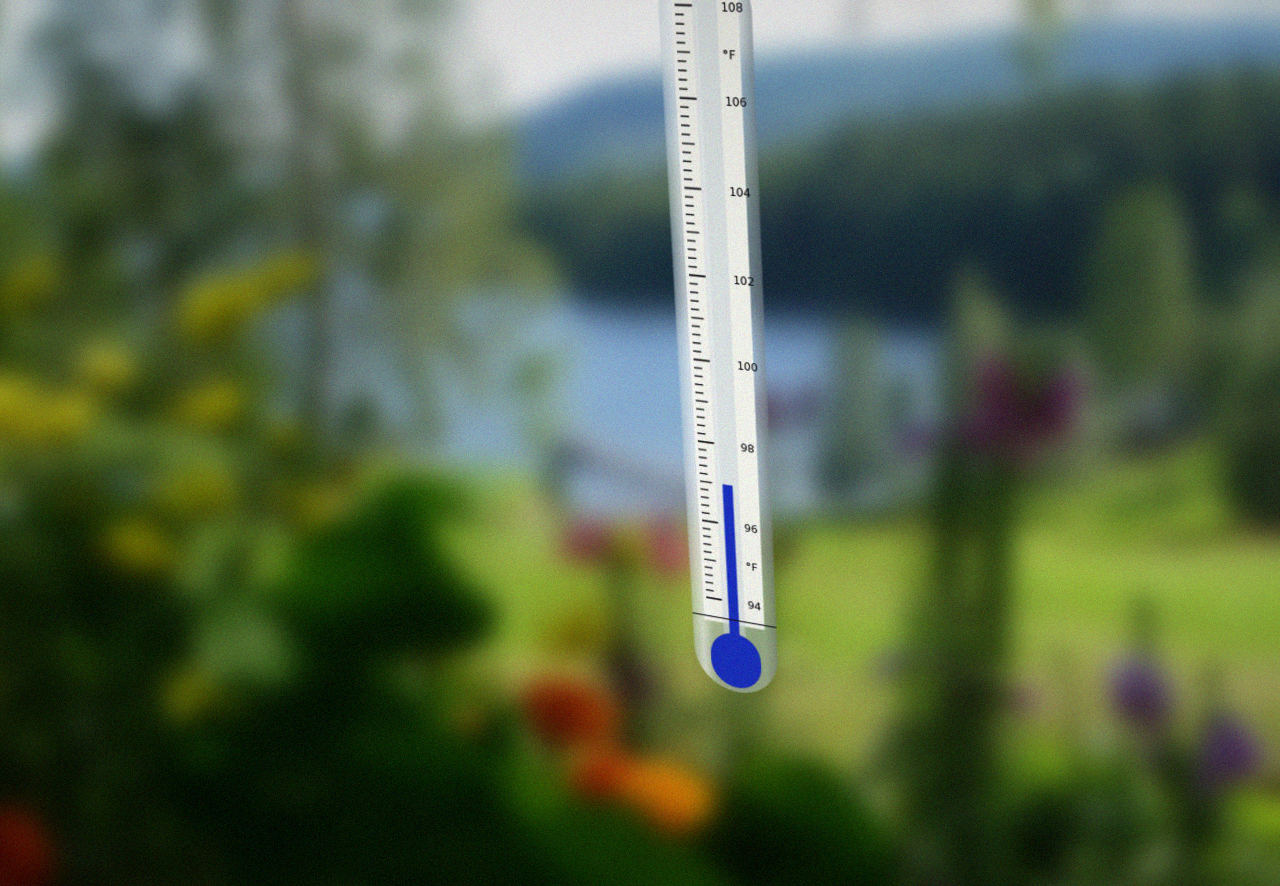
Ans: {"value": 97, "unit": "°F"}
